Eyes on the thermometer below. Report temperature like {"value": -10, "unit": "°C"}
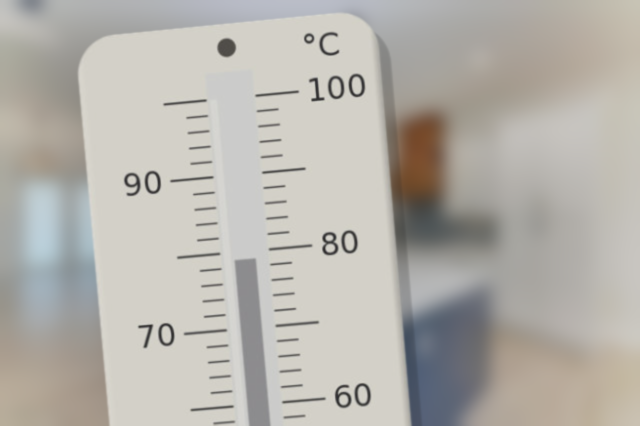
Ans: {"value": 79, "unit": "°C"}
